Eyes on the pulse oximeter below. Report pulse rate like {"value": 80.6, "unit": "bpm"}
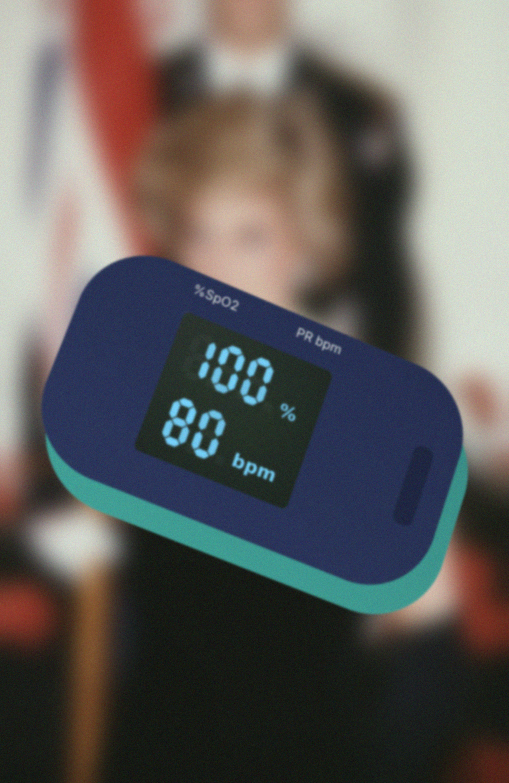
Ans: {"value": 80, "unit": "bpm"}
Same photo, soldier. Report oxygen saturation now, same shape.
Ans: {"value": 100, "unit": "%"}
